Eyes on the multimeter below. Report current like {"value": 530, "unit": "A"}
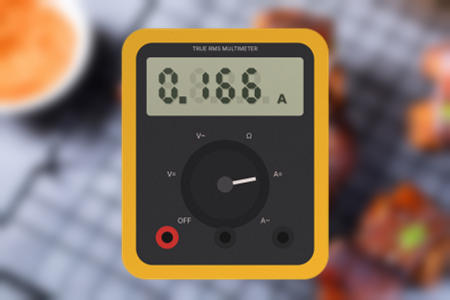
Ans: {"value": 0.166, "unit": "A"}
